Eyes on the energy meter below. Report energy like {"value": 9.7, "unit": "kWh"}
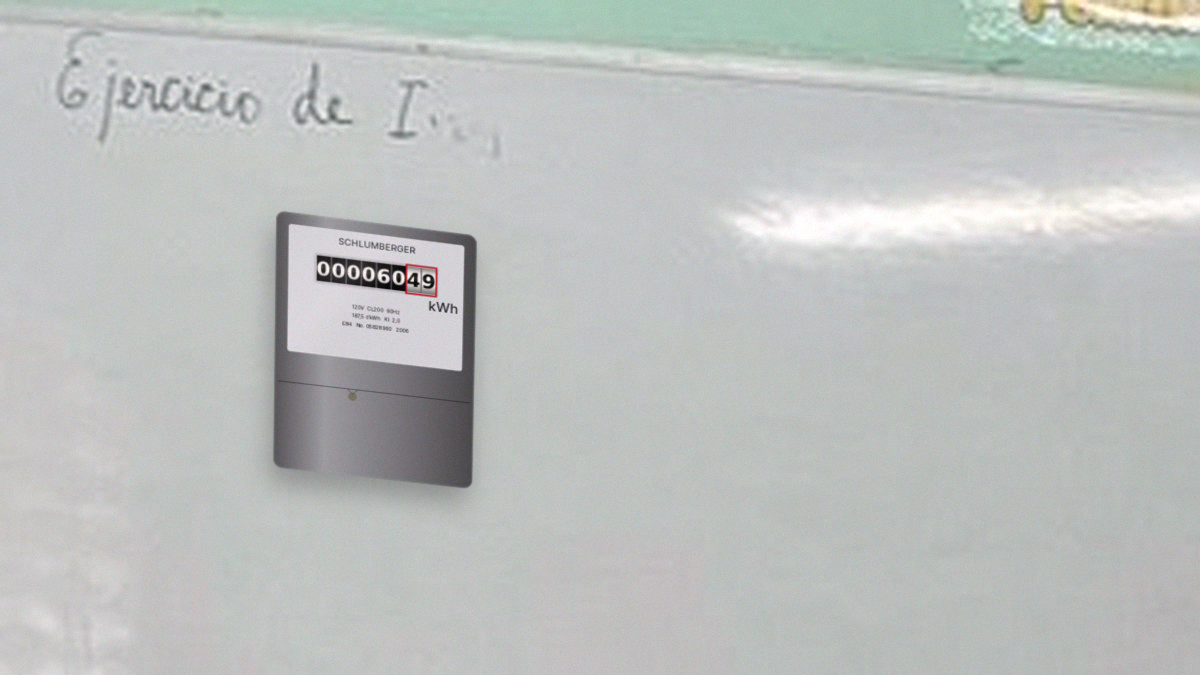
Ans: {"value": 60.49, "unit": "kWh"}
